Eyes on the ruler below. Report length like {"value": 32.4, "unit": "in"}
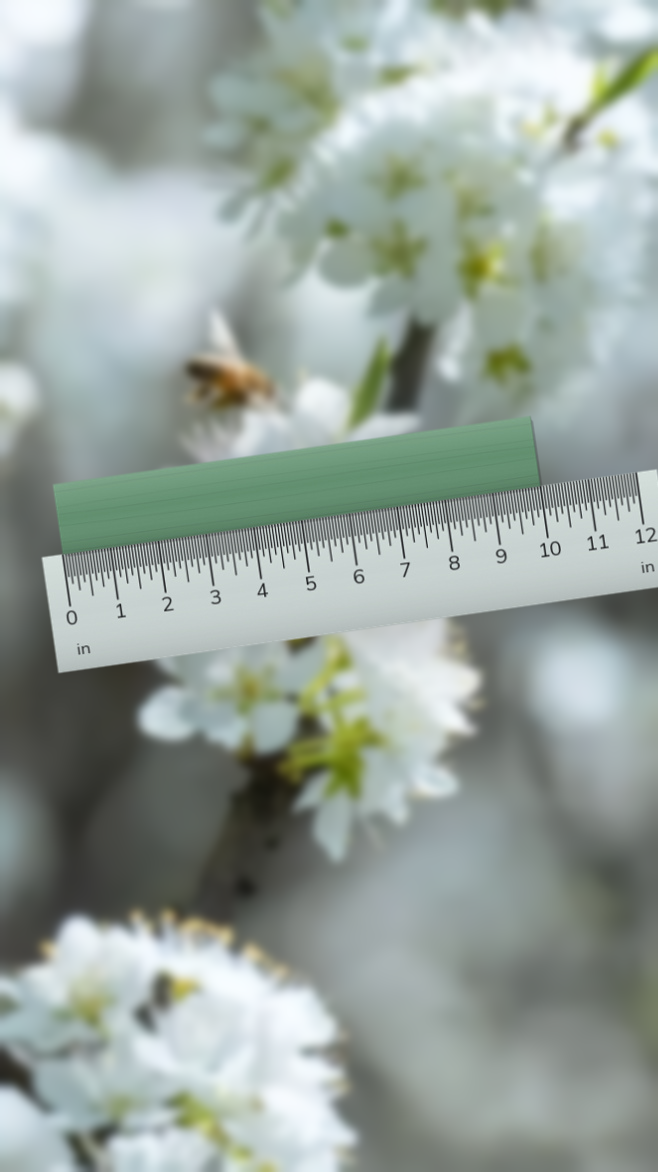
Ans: {"value": 10, "unit": "in"}
